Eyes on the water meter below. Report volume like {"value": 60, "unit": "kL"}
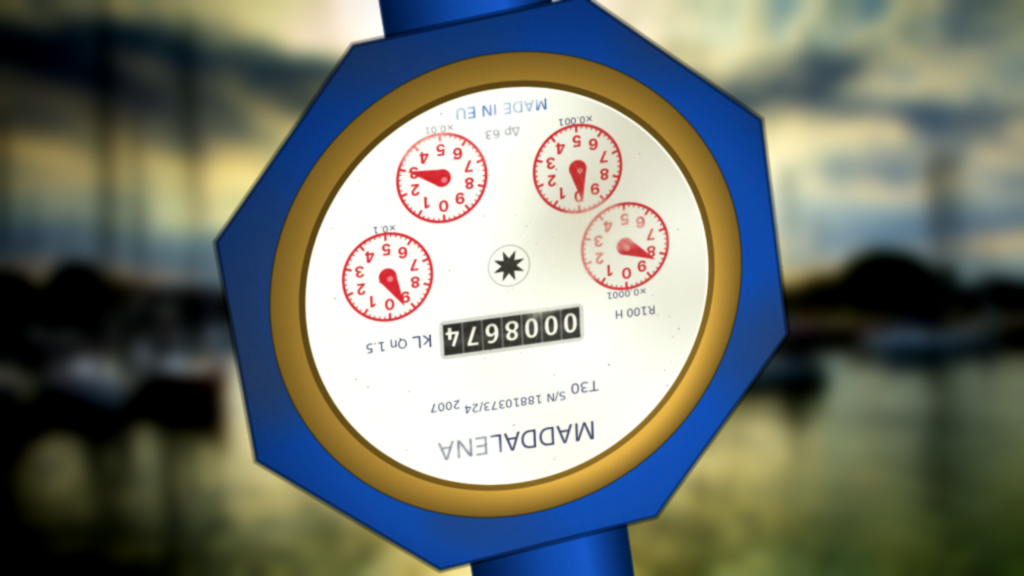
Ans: {"value": 8673.9298, "unit": "kL"}
